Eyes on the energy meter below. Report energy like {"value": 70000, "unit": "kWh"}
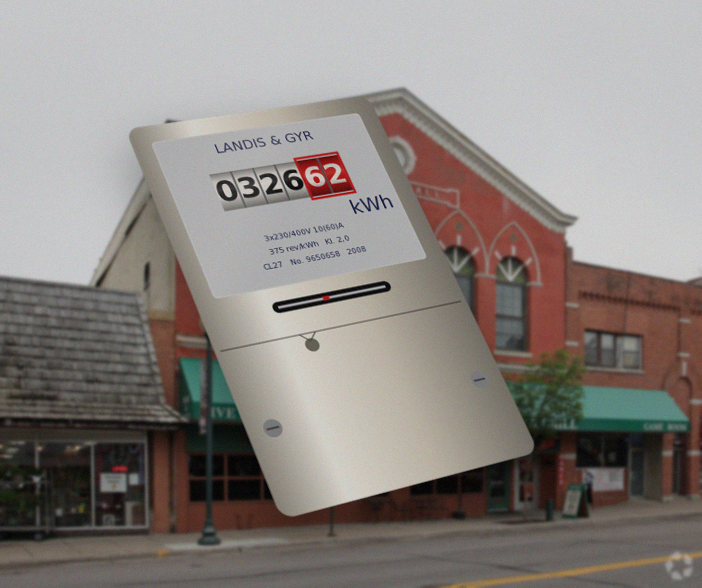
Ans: {"value": 326.62, "unit": "kWh"}
